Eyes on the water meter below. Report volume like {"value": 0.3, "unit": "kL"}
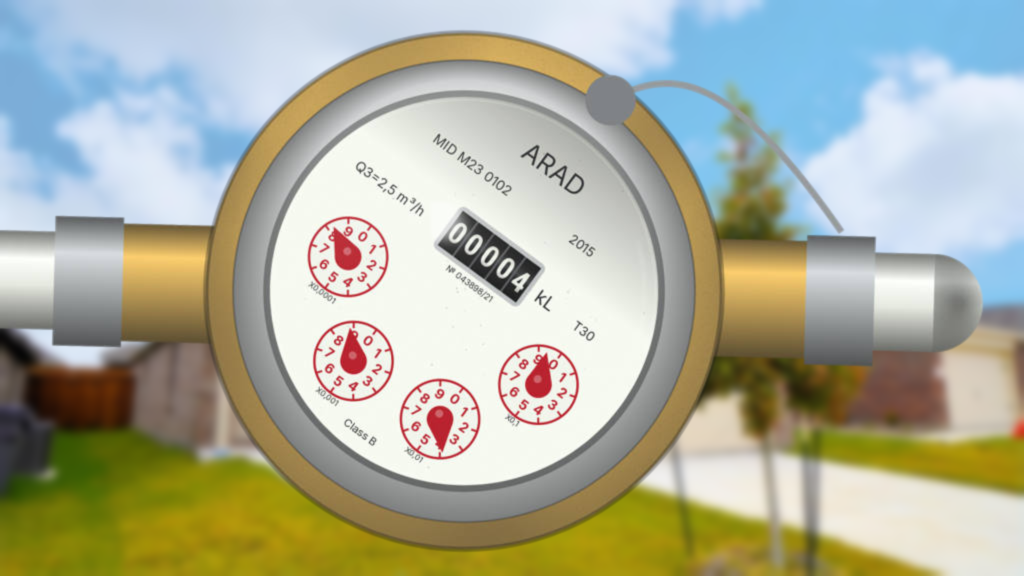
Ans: {"value": 3.9388, "unit": "kL"}
